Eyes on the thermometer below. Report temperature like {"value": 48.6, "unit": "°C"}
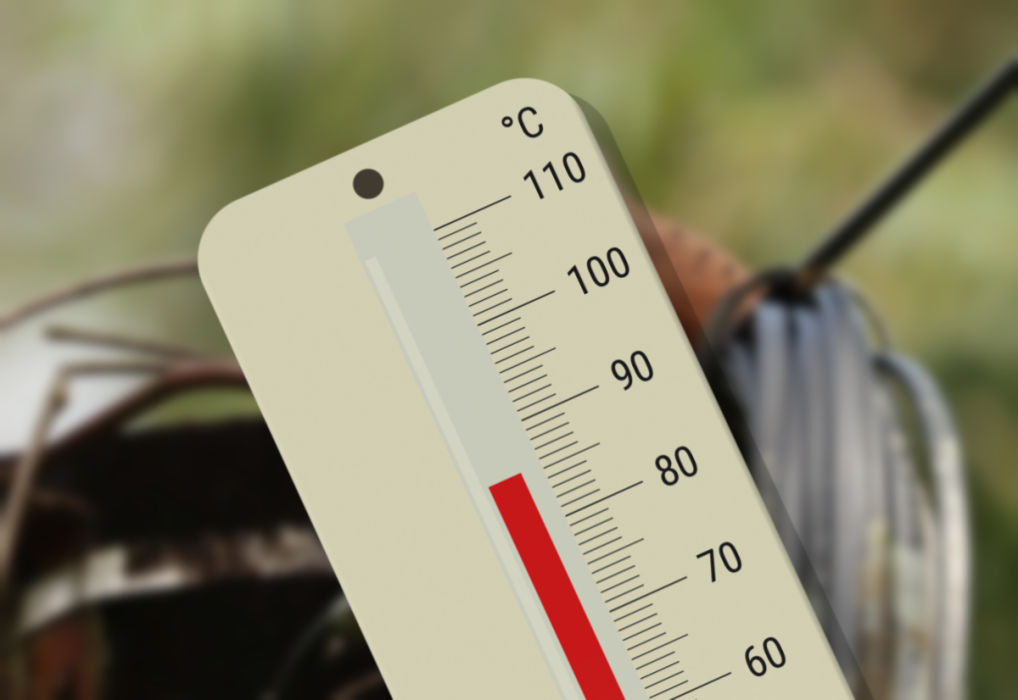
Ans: {"value": 85.5, "unit": "°C"}
